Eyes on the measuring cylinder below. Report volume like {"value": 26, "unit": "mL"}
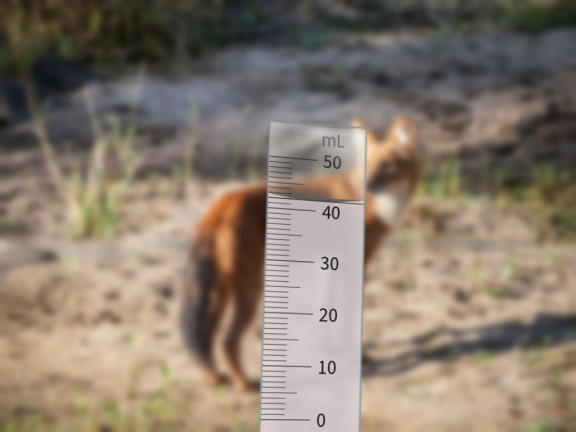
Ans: {"value": 42, "unit": "mL"}
